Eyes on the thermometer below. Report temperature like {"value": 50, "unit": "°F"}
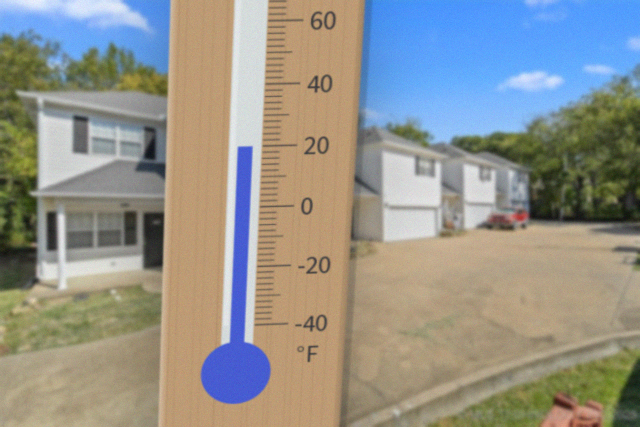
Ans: {"value": 20, "unit": "°F"}
